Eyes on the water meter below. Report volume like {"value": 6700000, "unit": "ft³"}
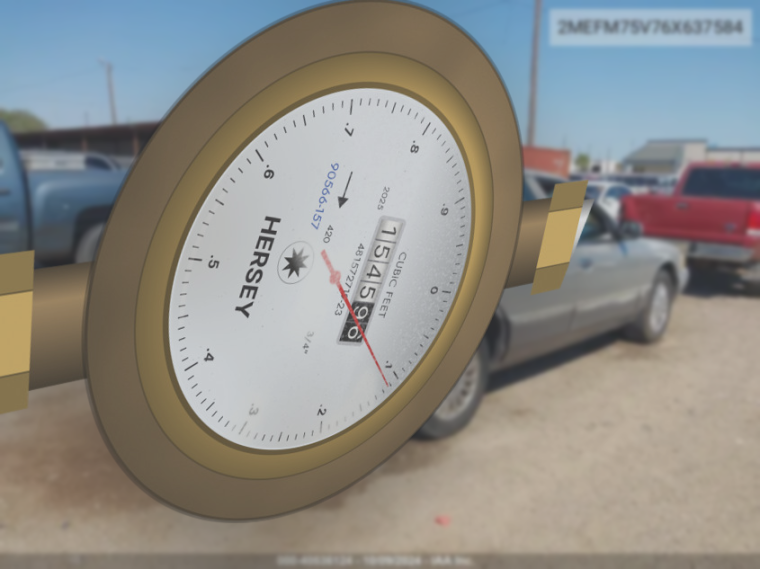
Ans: {"value": 154596.11, "unit": "ft³"}
